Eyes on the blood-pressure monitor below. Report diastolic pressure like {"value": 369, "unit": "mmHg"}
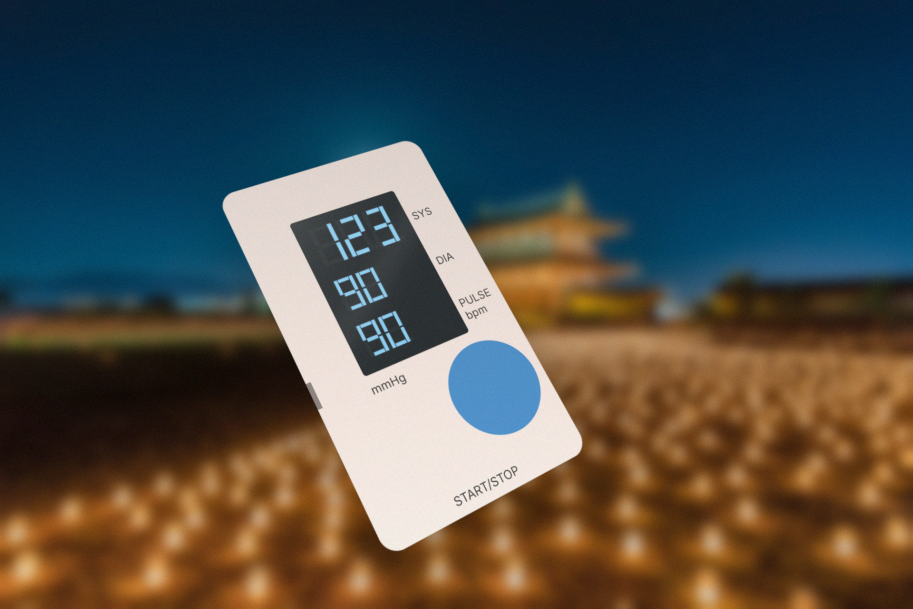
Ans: {"value": 90, "unit": "mmHg"}
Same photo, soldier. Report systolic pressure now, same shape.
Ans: {"value": 123, "unit": "mmHg"}
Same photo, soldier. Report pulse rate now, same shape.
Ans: {"value": 90, "unit": "bpm"}
